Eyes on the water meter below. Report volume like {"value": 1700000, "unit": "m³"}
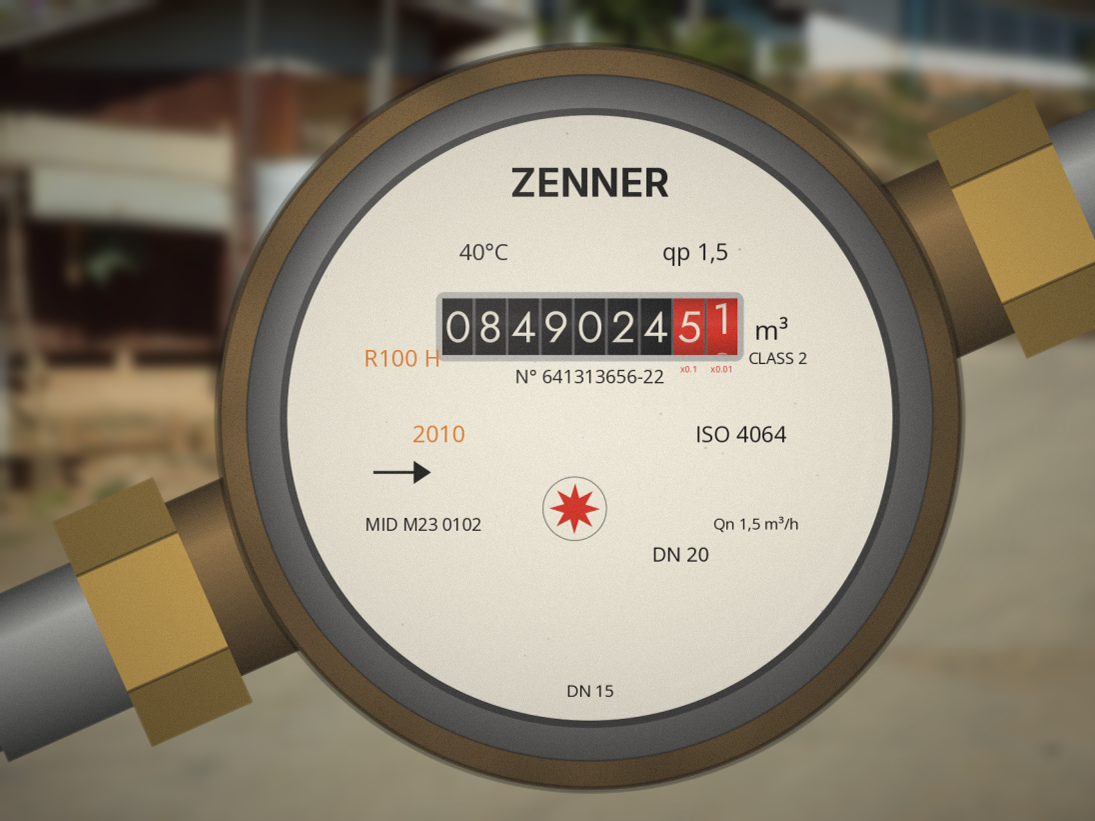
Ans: {"value": 849024.51, "unit": "m³"}
